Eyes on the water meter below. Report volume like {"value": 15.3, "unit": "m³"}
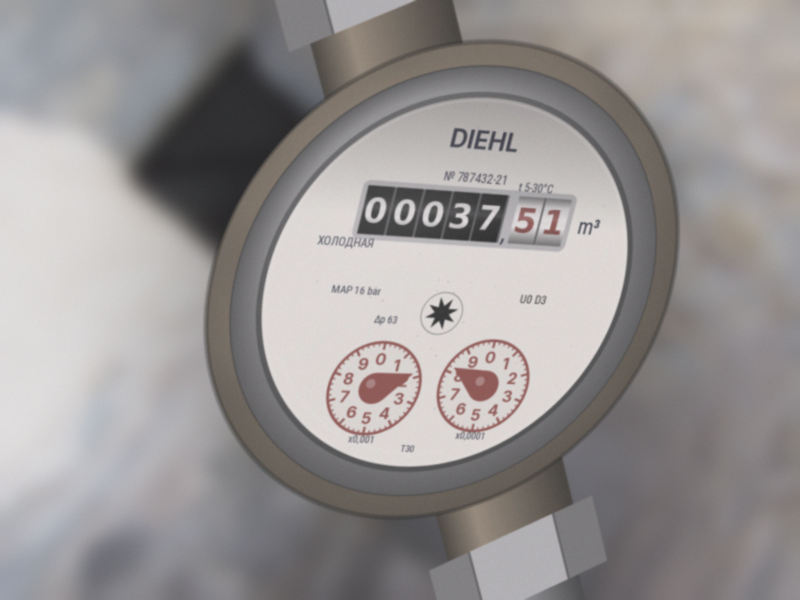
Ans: {"value": 37.5118, "unit": "m³"}
